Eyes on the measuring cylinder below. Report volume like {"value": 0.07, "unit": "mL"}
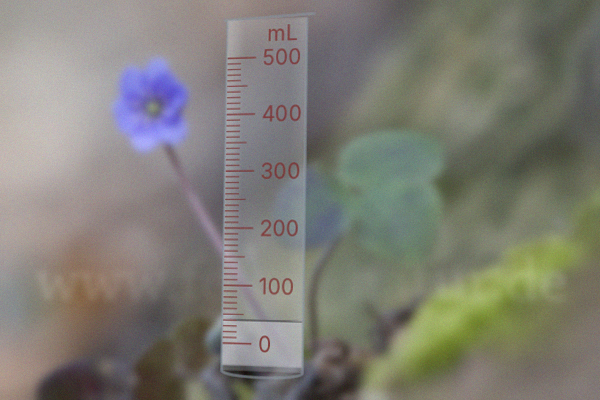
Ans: {"value": 40, "unit": "mL"}
